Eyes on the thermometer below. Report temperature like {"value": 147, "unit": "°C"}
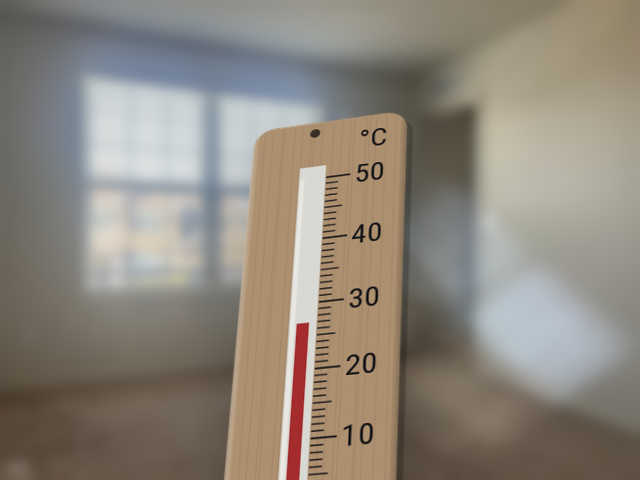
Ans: {"value": 27, "unit": "°C"}
